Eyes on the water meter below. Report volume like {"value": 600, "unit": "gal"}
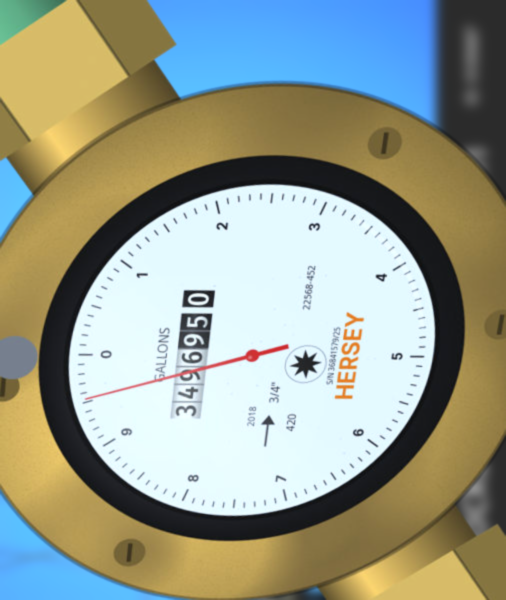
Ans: {"value": 3496949.5, "unit": "gal"}
